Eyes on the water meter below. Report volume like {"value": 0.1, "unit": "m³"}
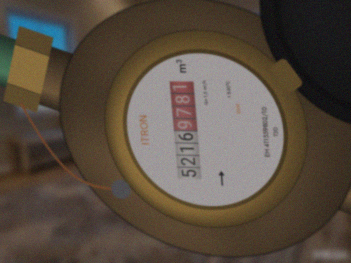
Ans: {"value": 5216.9781, "unit": "m³"}
